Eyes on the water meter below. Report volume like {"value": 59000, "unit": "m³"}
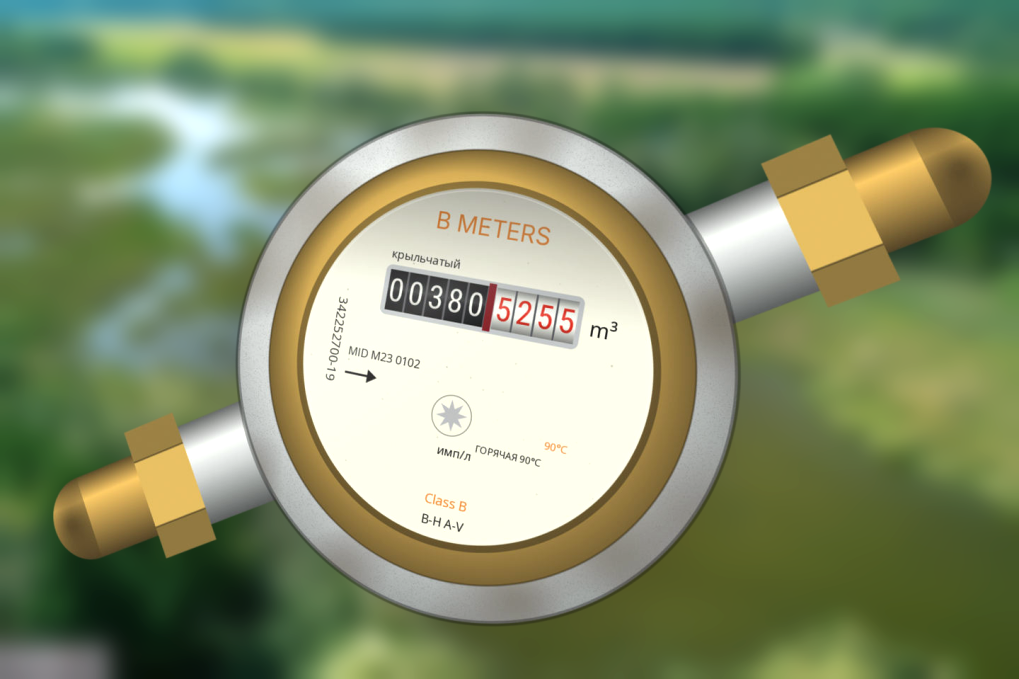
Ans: {"value": 380.5255, "unit": "m³"}
